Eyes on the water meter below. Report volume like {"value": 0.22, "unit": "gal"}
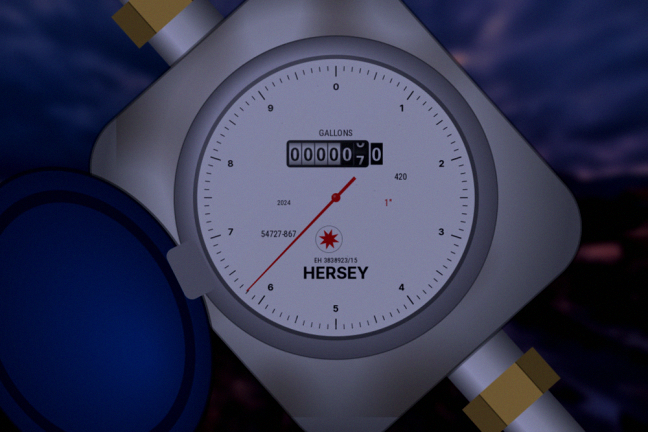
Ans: {"value": 66.2, "unit": "gal"}
